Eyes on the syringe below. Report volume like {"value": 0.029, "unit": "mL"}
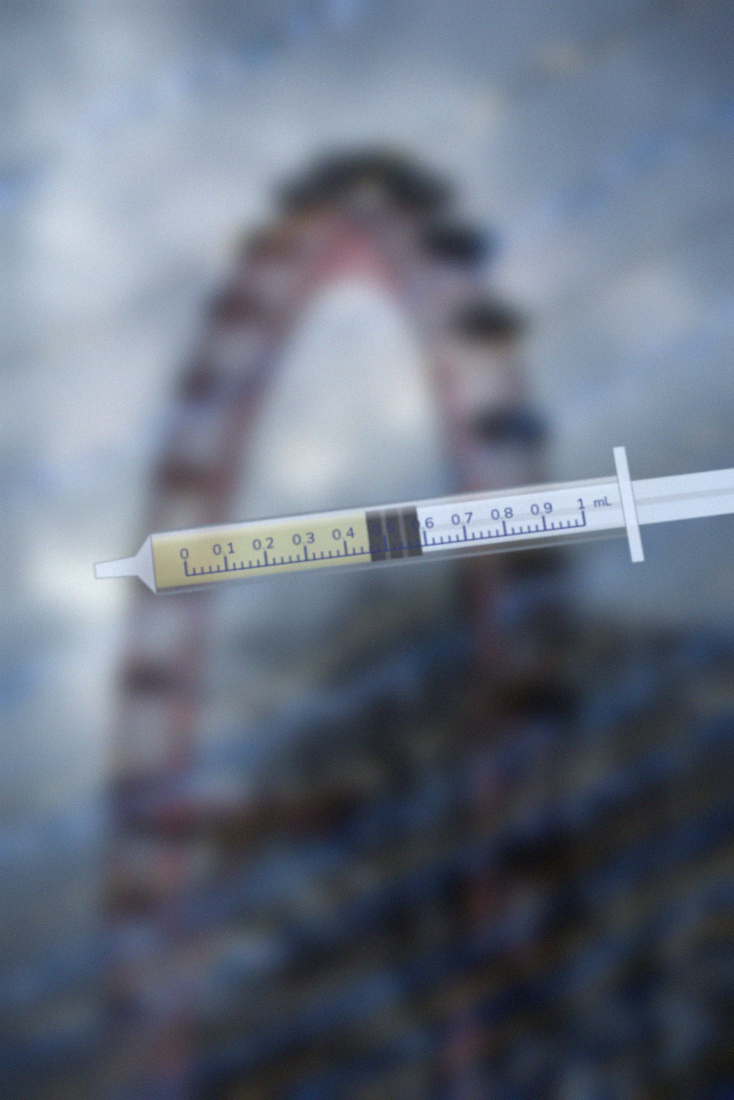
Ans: {"value": 0.46, "unit": "mL"}
